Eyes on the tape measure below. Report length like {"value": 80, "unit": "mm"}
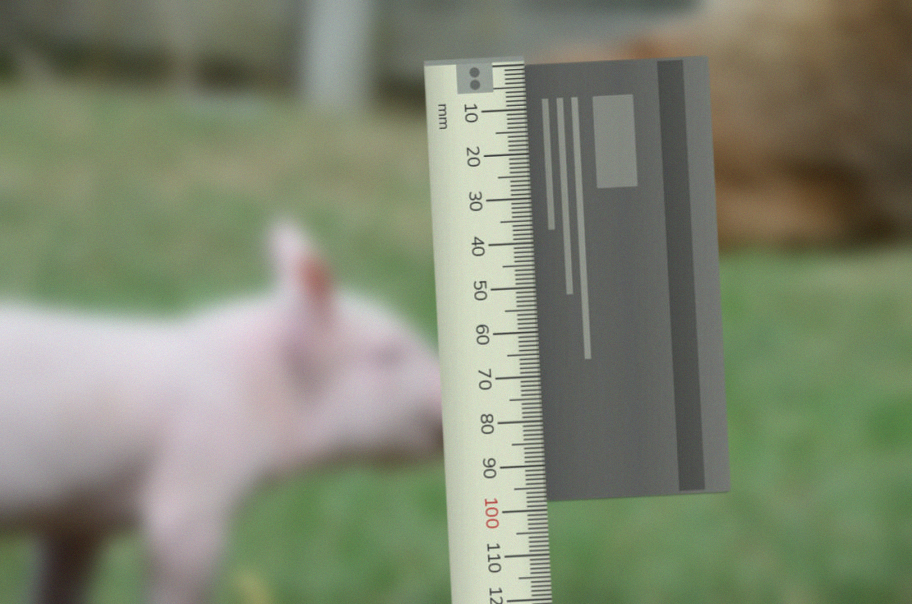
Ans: {"value": 98, "unit": "mm"}
